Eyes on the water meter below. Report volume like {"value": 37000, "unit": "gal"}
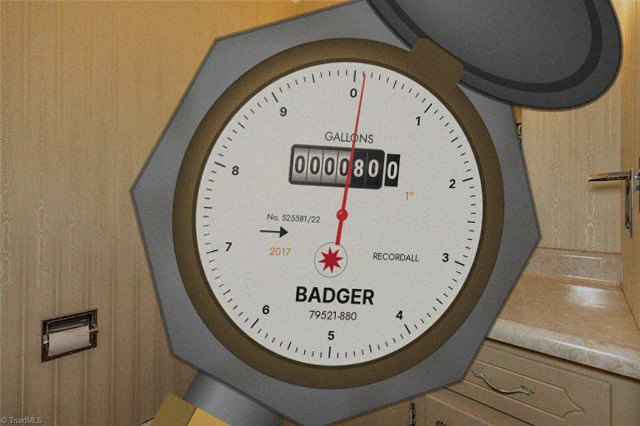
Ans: {"value": 800.1, "unit": "gal"}
